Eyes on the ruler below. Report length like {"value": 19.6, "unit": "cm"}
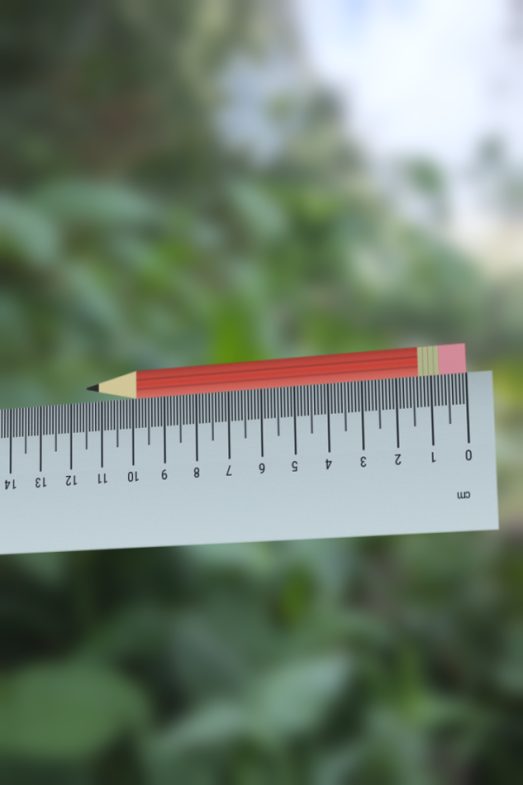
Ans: {"value": 11.5, "unit": "cm"}
